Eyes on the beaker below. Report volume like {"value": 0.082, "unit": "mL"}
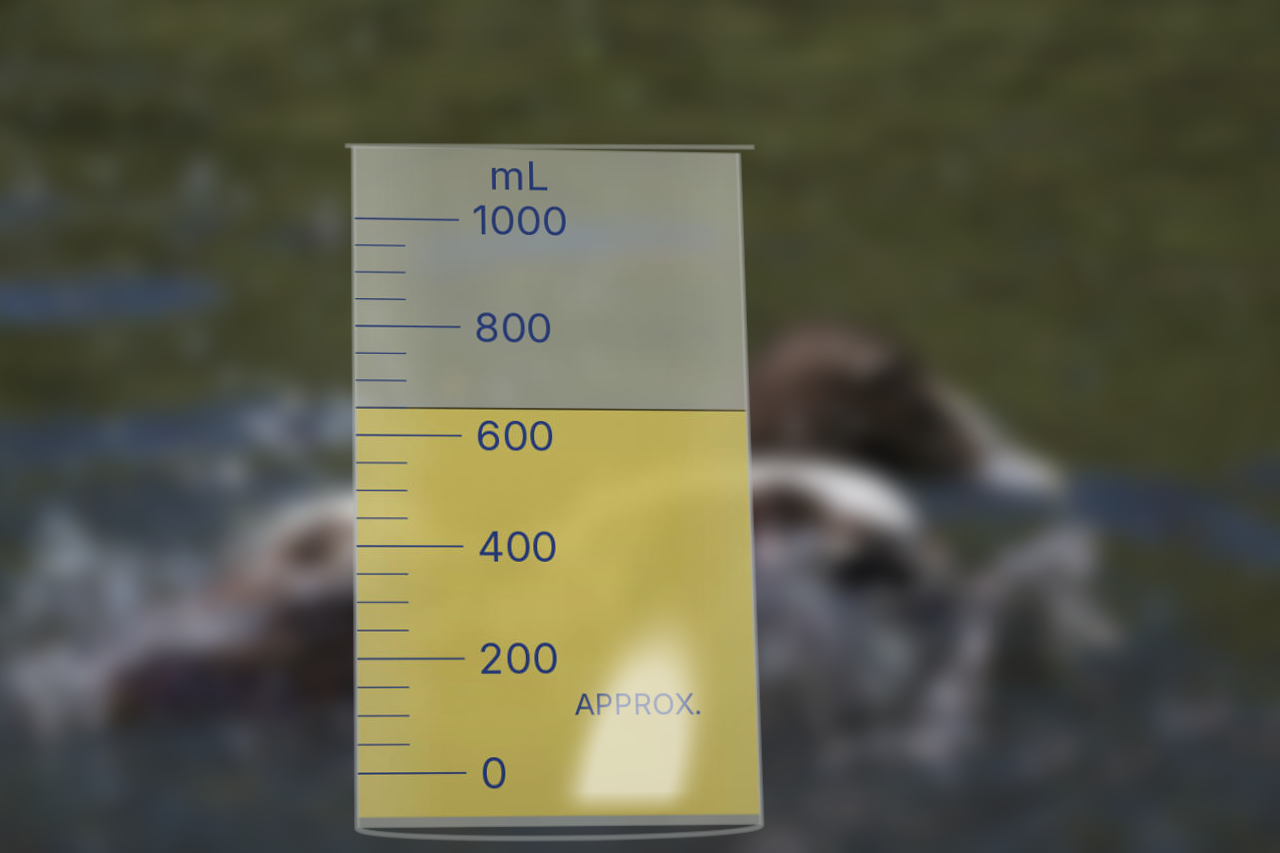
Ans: {"value": 650, "unit": "mL"}
